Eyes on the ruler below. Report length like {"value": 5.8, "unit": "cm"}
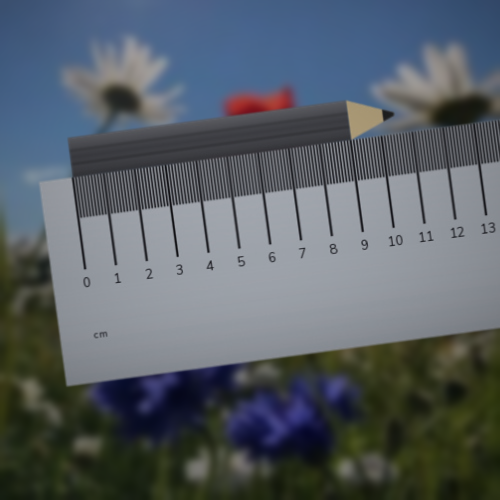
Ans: {"value": 10.5, "unit": "cm"}
